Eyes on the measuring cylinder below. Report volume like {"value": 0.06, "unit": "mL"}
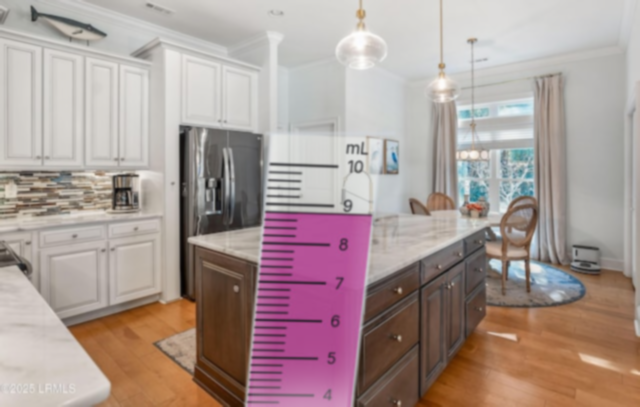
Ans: {"value": 8.8, "unit": "mL"}
